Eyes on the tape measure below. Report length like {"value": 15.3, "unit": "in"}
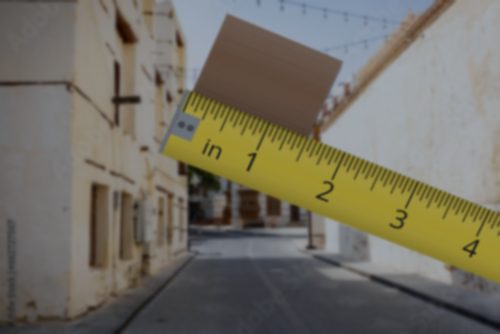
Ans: {"value": 1.5, "unit": "in"}
